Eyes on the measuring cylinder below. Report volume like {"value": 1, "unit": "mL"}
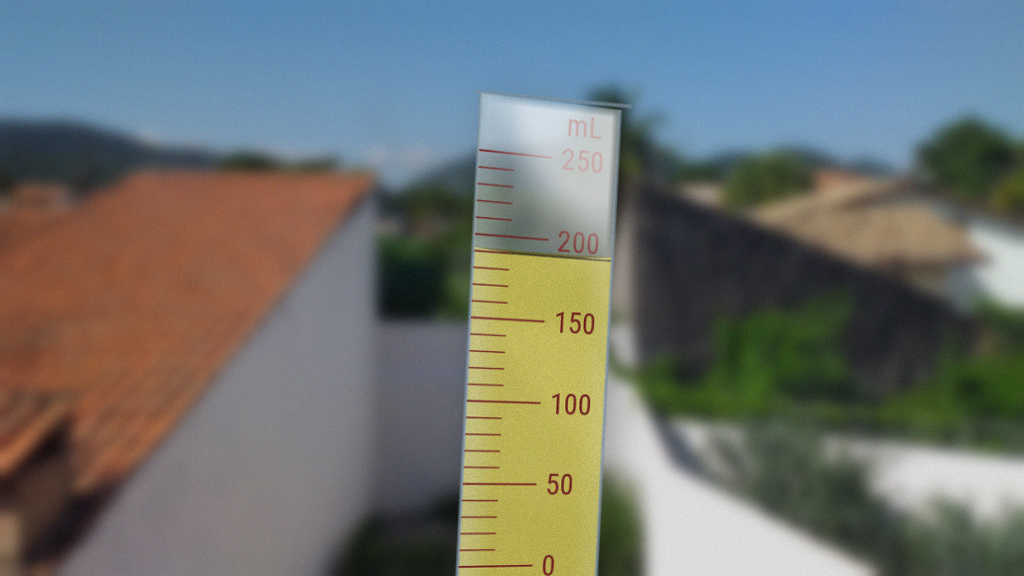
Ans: {"value": 190, "unit": "mL"}
